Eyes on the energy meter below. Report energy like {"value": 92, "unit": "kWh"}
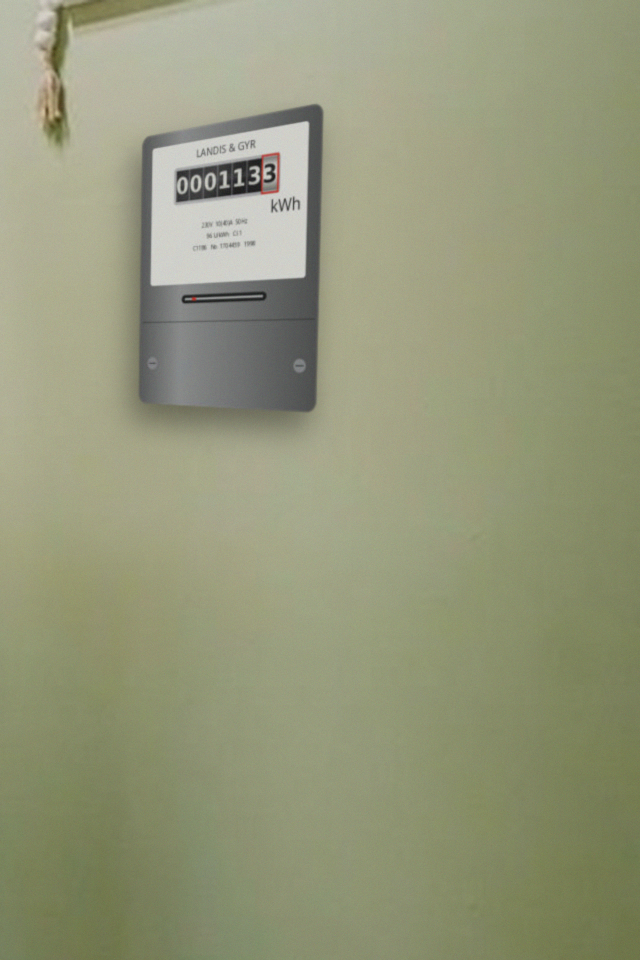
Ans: {"value": 113.3, "unit": "kWh"}
